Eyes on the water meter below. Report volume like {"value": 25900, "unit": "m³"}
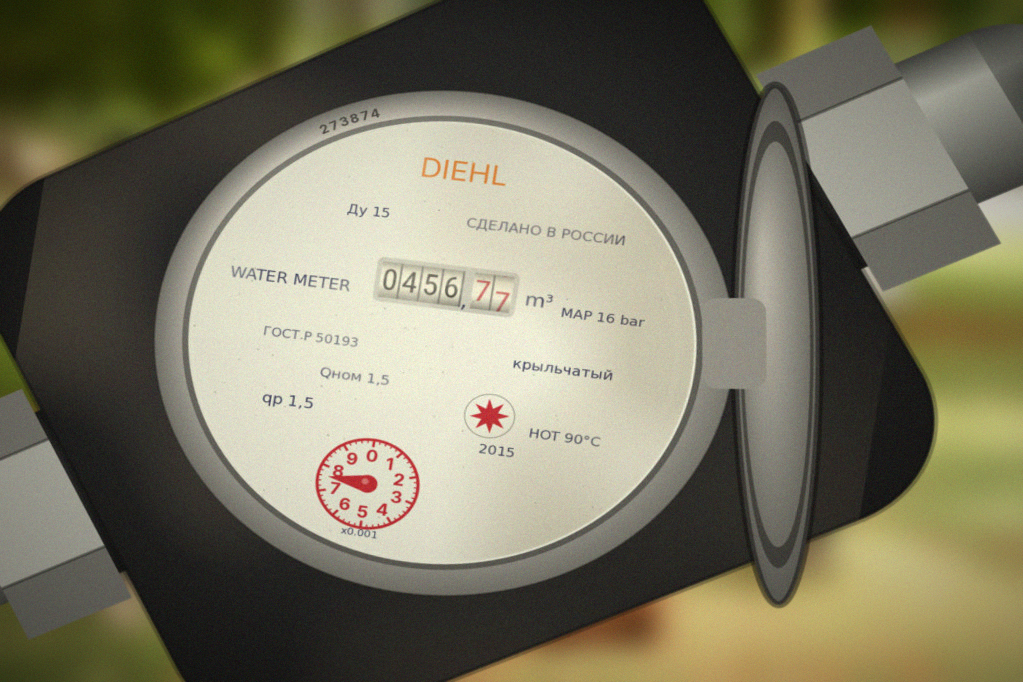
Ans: {"value": 456.767, "unit": "m³"}
